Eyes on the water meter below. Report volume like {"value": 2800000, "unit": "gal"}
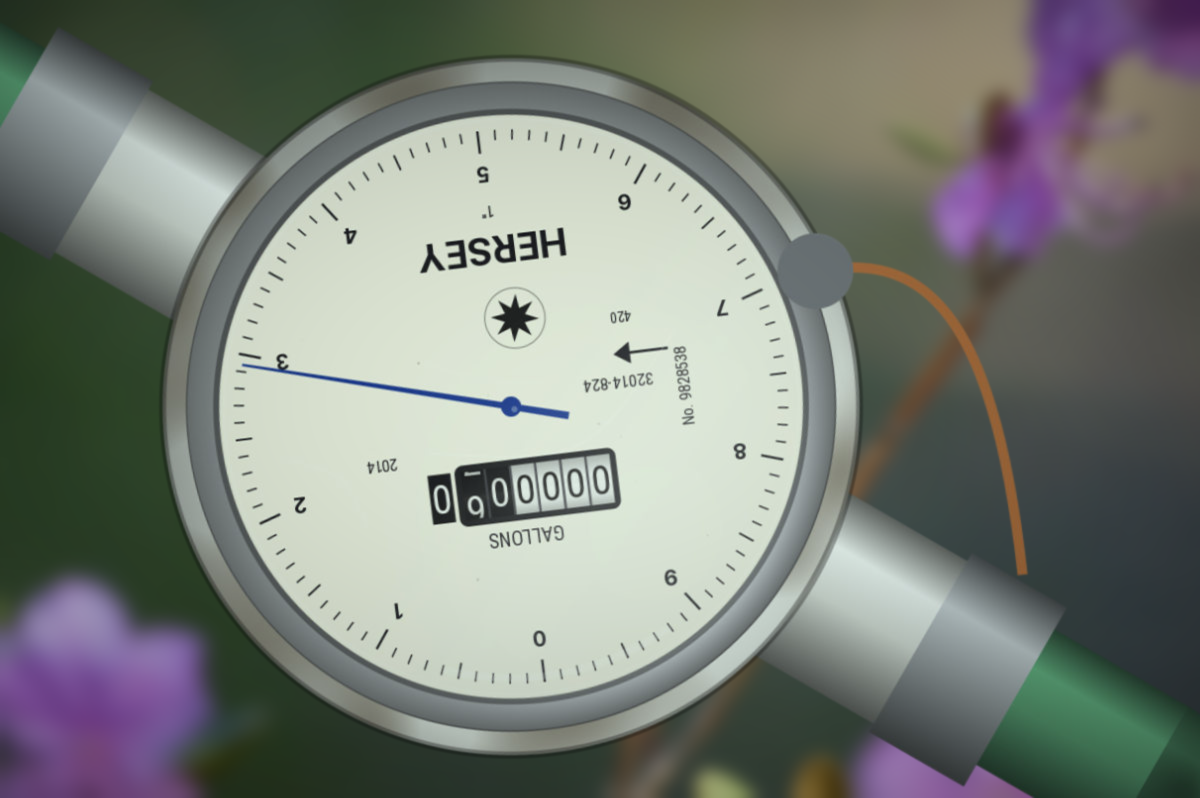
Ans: {"value": 62.9, "unit": "gal"}
